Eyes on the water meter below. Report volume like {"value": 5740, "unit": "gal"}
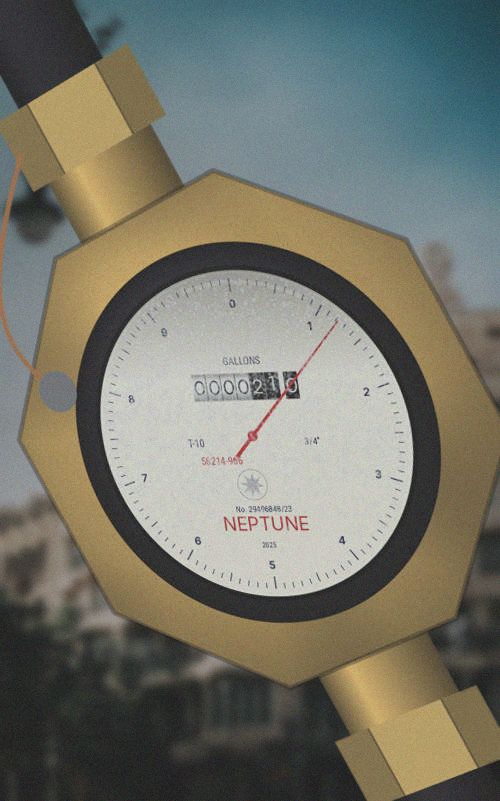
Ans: {"value": 211.2, "unit": "gal"}
